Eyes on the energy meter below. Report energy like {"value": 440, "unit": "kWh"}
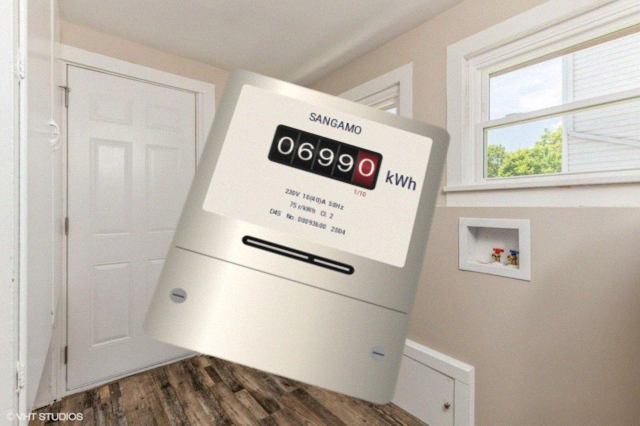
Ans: {"value": 699.0, "unit": "kWh"}
